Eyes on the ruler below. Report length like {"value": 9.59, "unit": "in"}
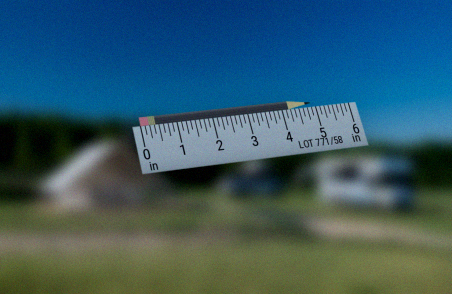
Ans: {"value": 4.875, "unit": "in"}
